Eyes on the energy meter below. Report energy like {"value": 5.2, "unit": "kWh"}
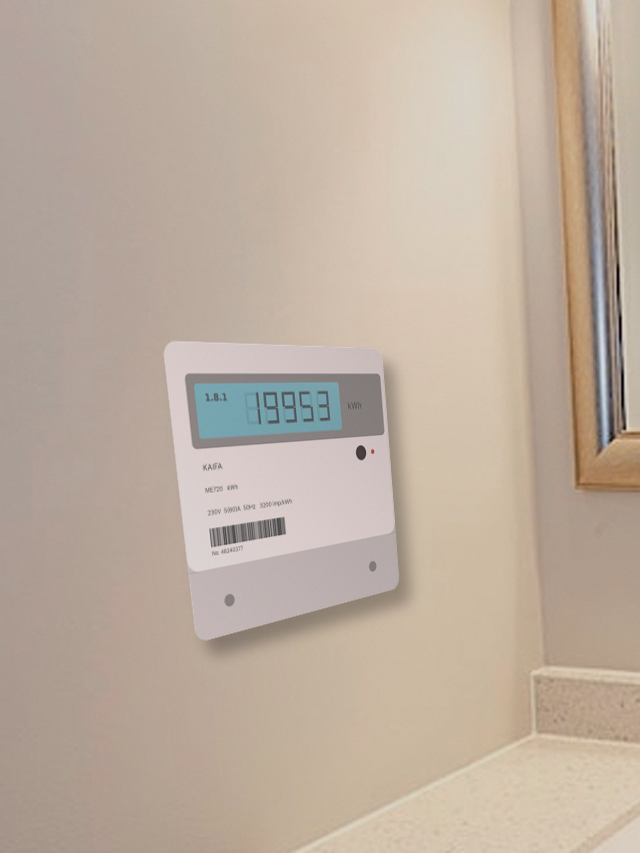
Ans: {"value": 19953, "unit": "kWh"}
